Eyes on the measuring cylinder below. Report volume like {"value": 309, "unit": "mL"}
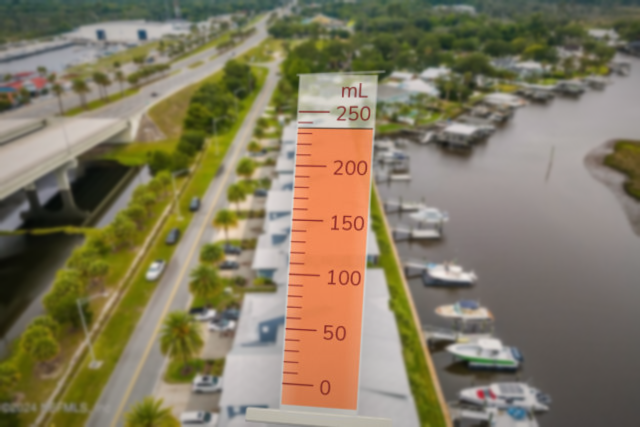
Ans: {"value": 235, "unit": "mL"}
